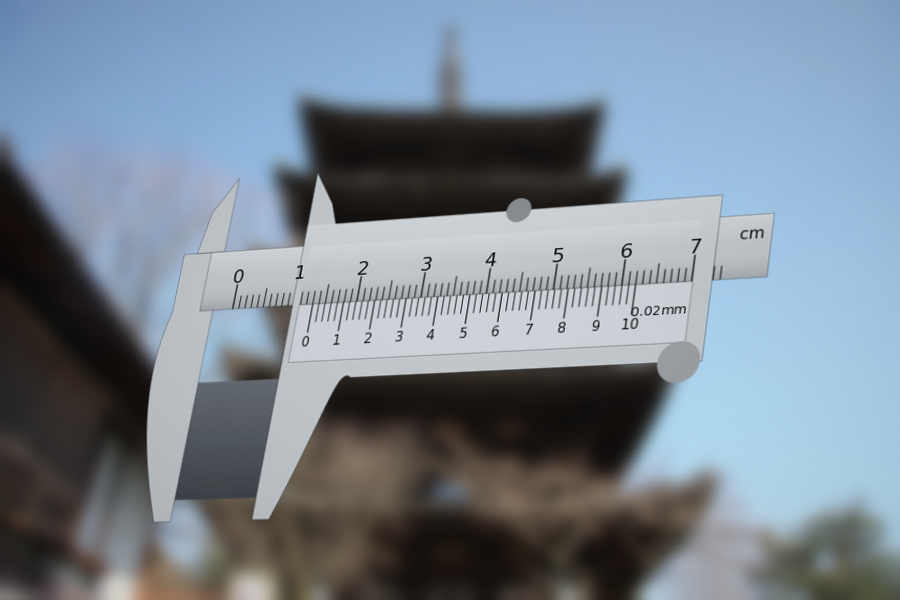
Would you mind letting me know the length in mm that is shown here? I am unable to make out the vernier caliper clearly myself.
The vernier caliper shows 13.0 mm
